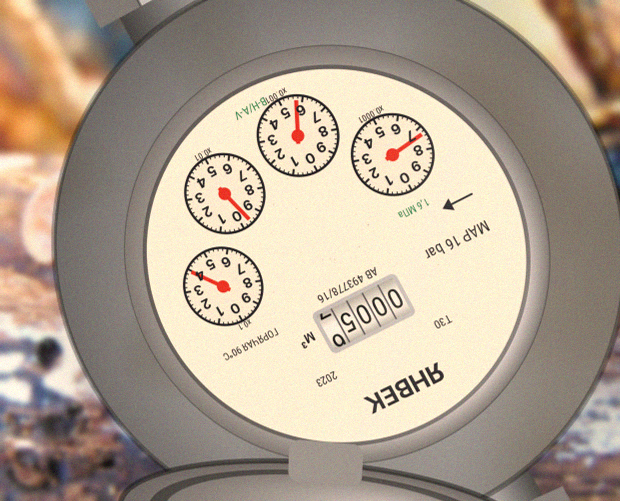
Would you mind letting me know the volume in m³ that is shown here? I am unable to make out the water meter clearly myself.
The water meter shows 56.3957 m³
